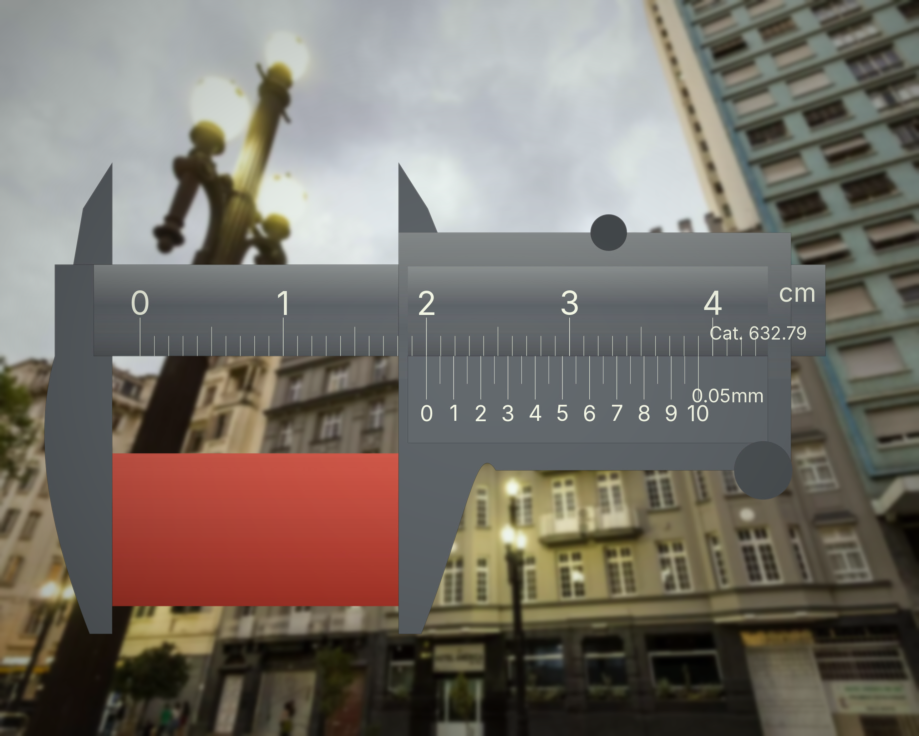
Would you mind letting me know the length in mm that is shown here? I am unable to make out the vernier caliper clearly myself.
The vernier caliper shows 20.0 mm
